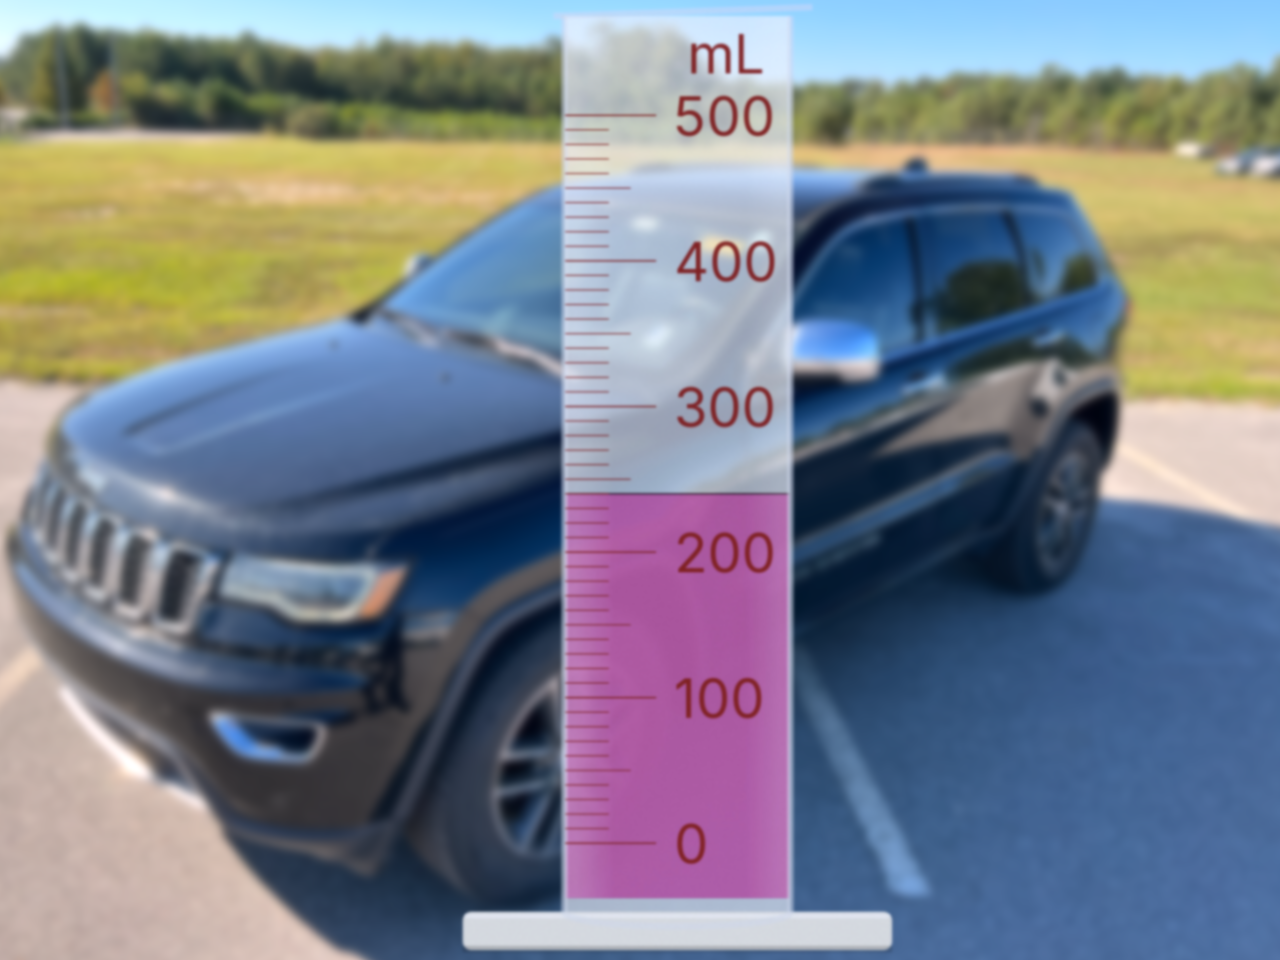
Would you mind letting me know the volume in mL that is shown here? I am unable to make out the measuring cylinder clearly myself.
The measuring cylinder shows 240 mL
